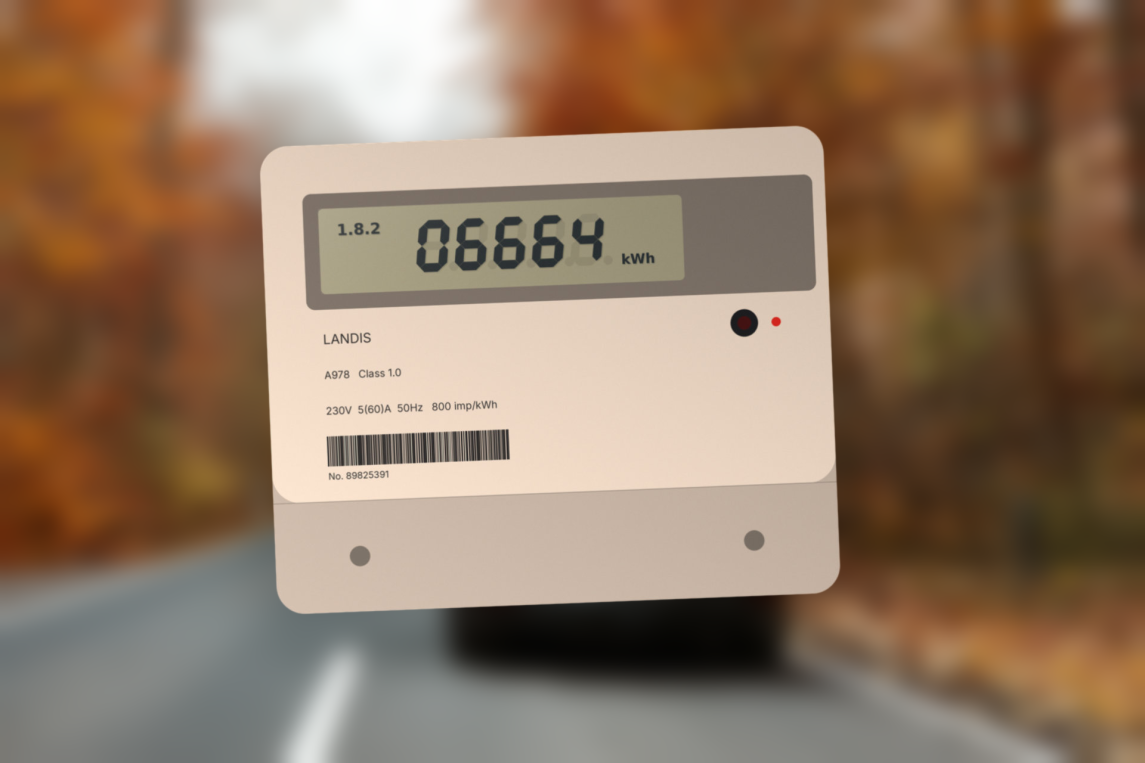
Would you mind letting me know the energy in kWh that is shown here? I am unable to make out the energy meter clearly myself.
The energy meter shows 6664 kWh
